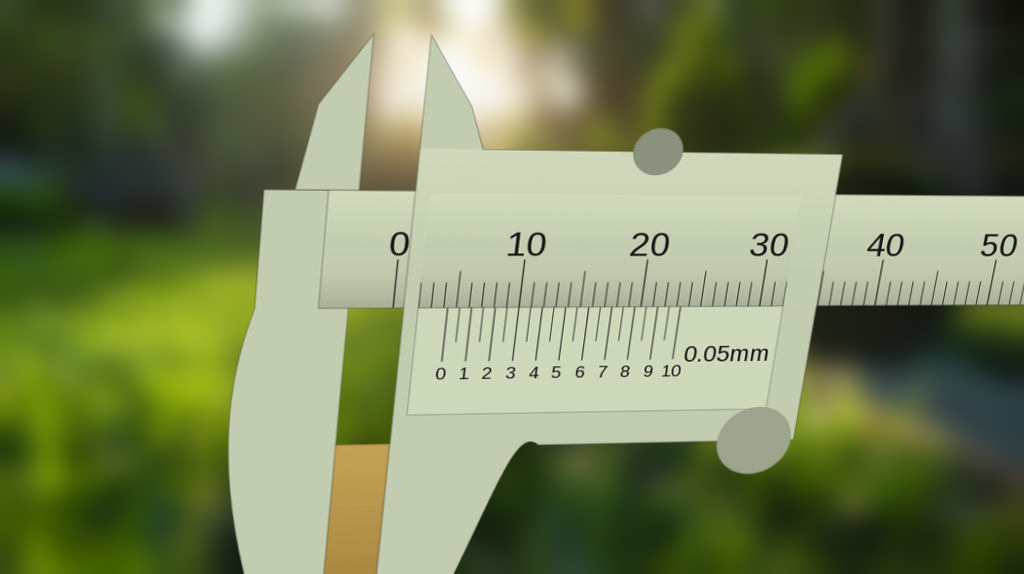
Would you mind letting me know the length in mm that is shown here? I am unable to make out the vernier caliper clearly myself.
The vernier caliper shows 4.3 mm
